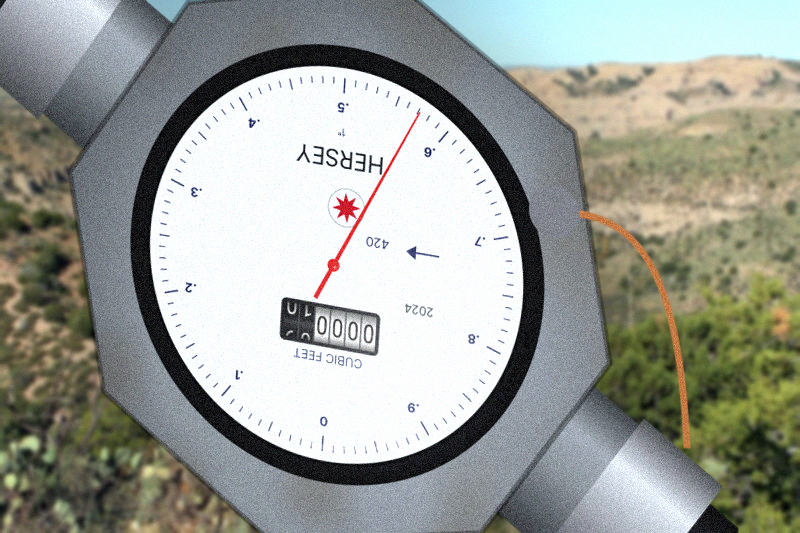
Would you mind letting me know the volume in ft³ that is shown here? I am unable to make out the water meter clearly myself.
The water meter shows 9.57 ft³
